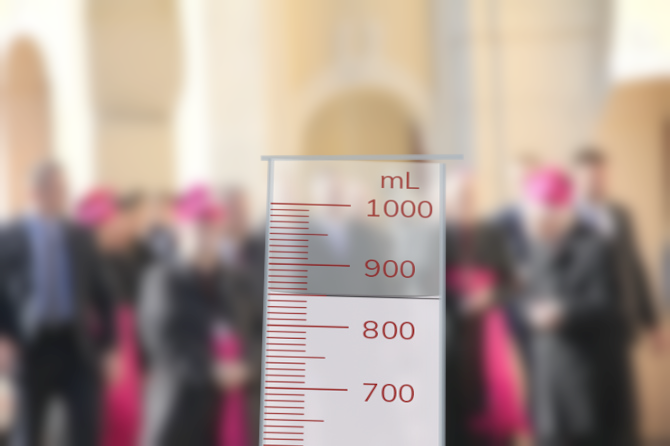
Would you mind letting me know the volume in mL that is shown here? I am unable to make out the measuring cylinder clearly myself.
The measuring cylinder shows 850 mL
